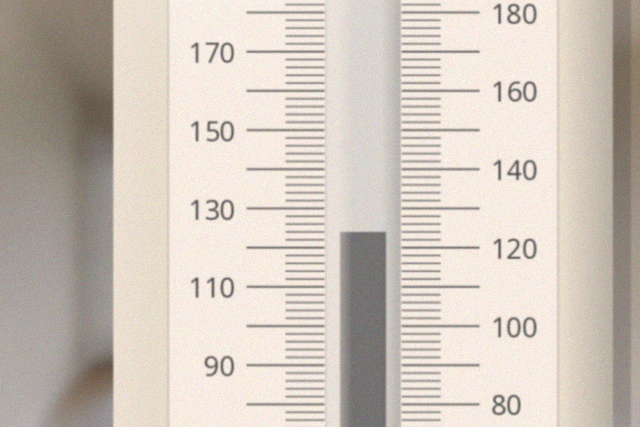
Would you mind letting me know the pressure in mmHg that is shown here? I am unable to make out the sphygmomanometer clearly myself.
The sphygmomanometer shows 124 mmHg
